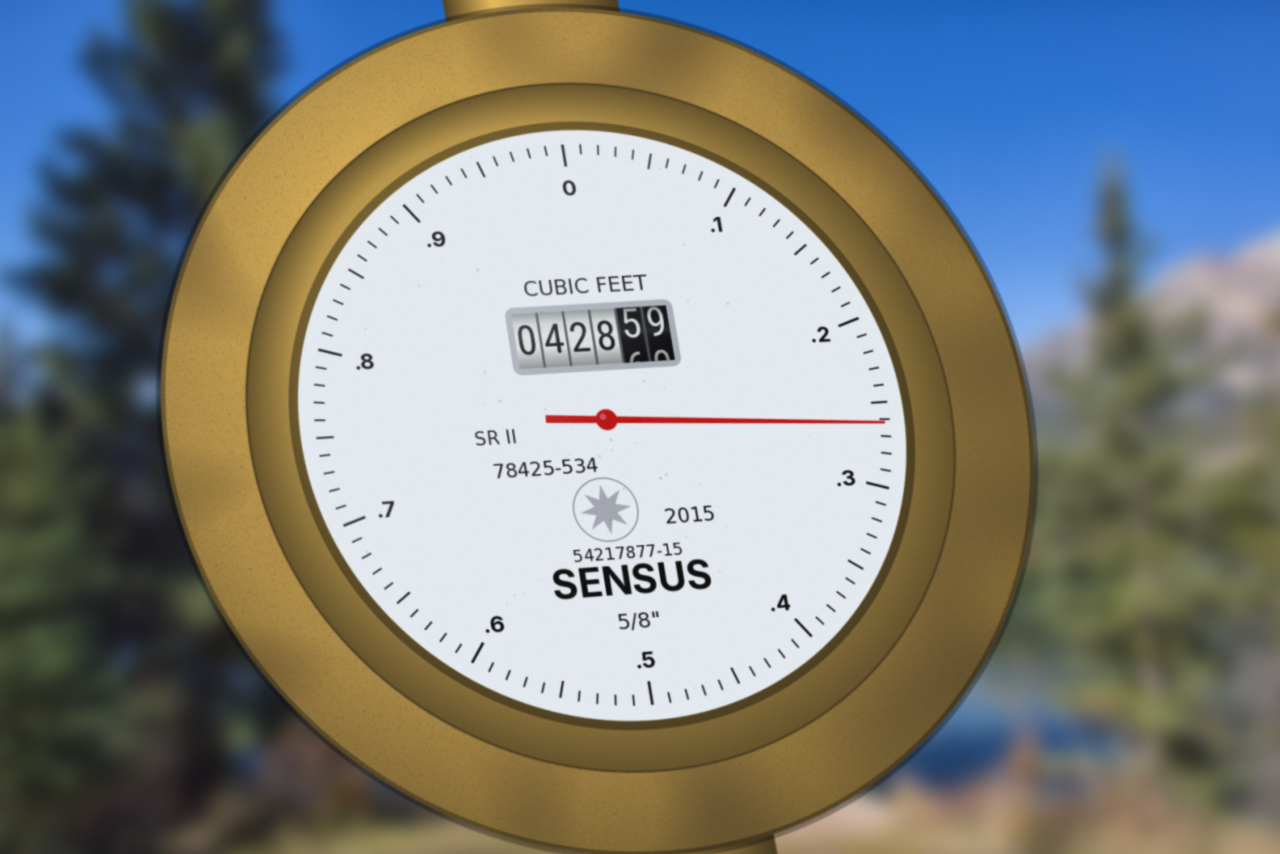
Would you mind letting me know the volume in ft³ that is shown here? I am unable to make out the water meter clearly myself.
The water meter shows 42859.26 ft³
